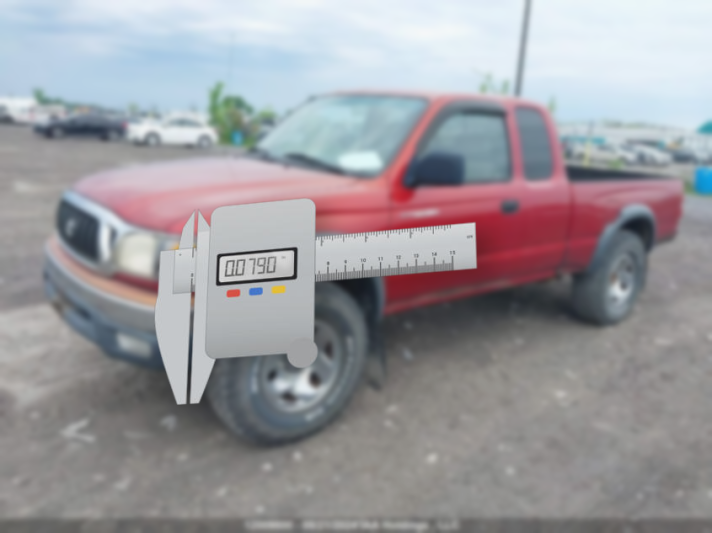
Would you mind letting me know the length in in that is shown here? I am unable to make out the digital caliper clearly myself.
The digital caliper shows 0.0790 in
